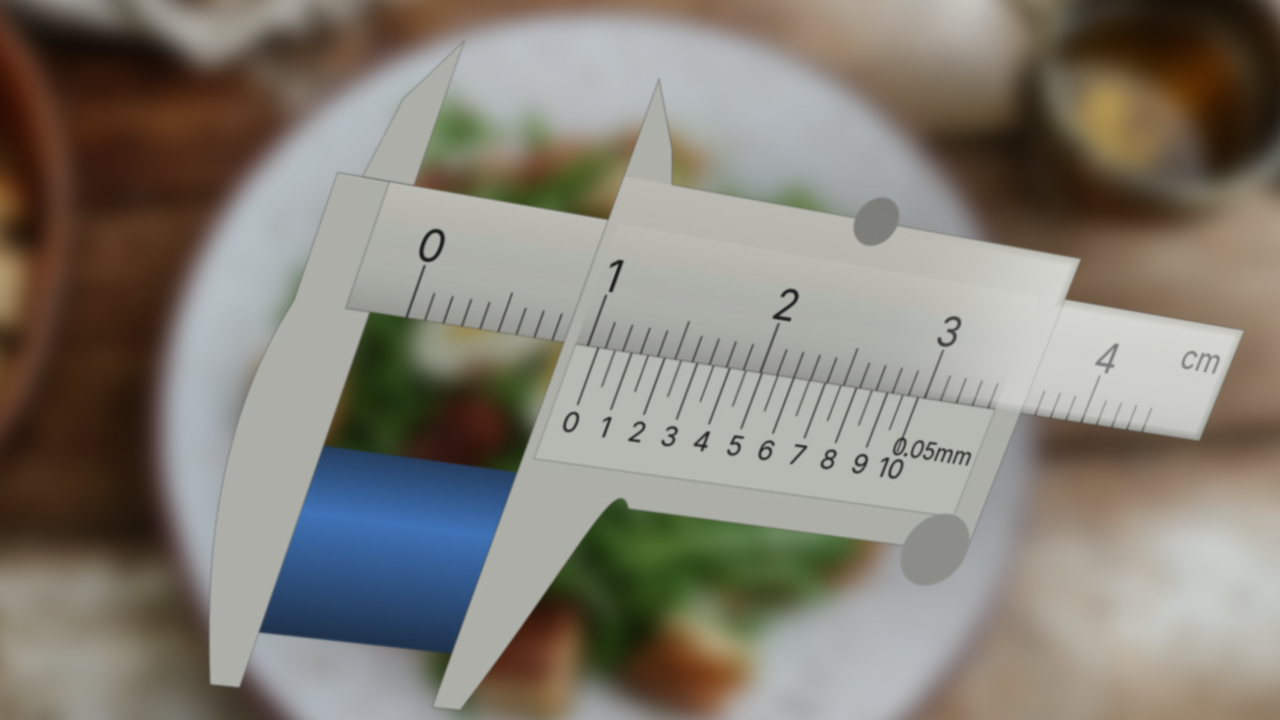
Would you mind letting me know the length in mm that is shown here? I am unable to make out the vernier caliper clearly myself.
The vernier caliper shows 10.6 mm
